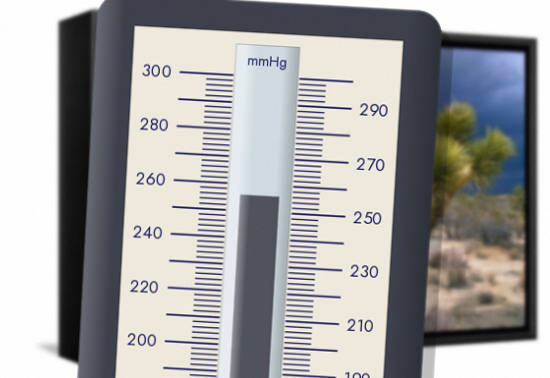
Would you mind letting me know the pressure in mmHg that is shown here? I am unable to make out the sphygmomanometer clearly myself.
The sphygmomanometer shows 256 mmHg
